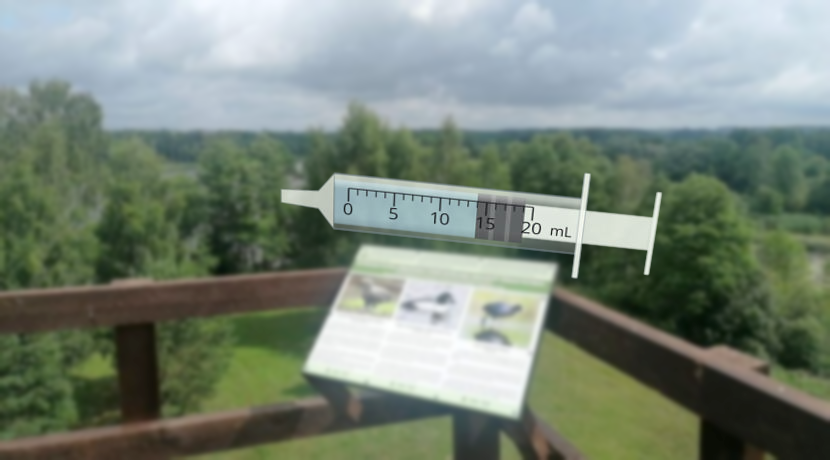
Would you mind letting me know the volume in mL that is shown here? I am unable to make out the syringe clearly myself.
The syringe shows 14 mL
